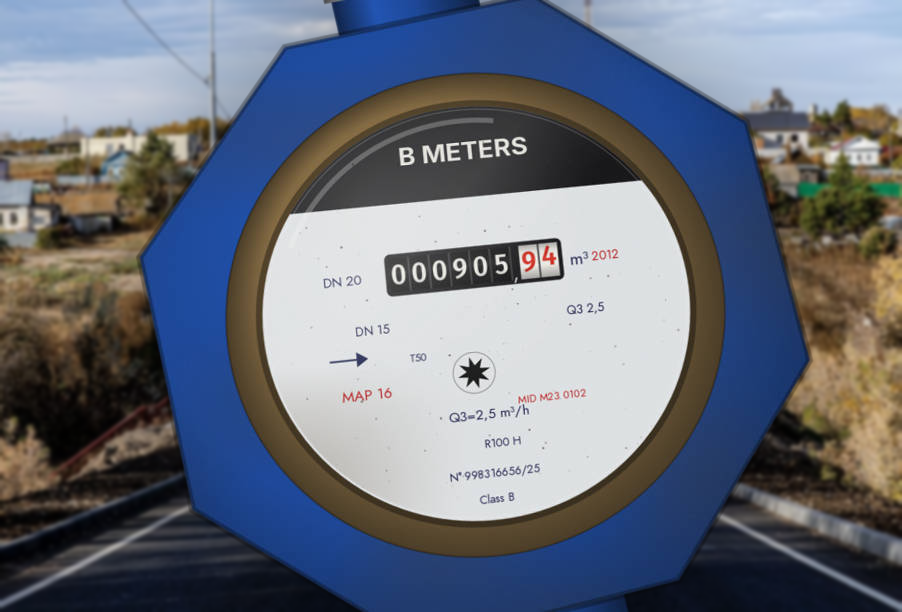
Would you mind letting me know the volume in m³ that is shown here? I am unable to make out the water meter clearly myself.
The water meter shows 905.94 m³
